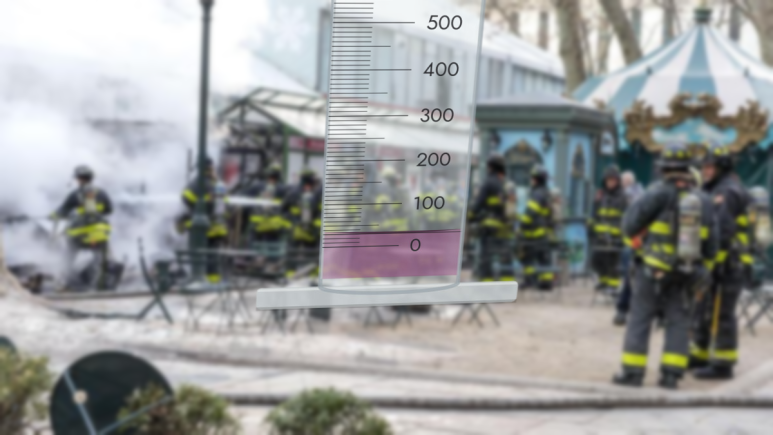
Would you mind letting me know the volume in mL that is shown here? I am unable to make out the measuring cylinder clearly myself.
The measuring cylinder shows 30 mL
